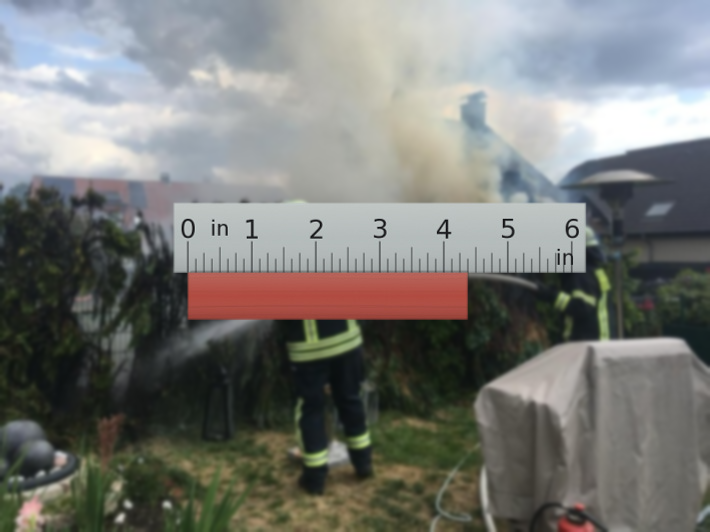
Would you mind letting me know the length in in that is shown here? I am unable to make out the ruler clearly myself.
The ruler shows 4.375 in
